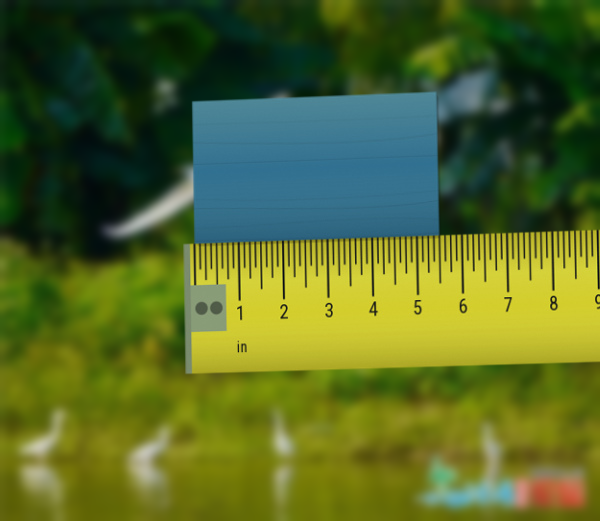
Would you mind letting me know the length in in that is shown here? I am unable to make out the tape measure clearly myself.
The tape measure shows 5.5 in
